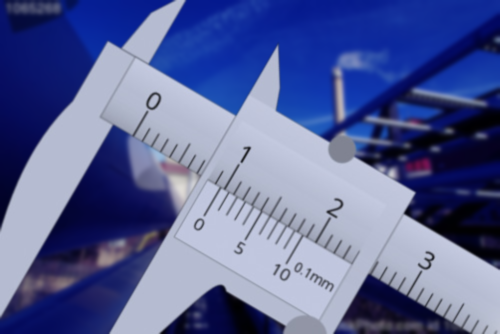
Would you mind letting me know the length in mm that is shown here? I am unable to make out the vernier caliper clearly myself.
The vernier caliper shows 9.6 mm
